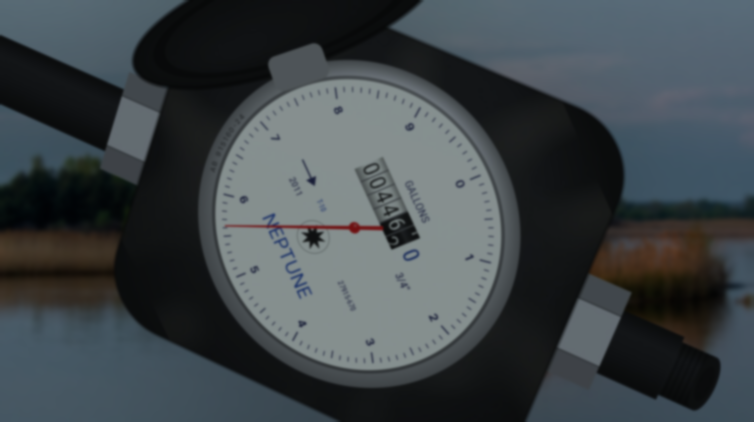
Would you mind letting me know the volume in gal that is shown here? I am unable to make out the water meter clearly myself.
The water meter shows 44615.6 gal
